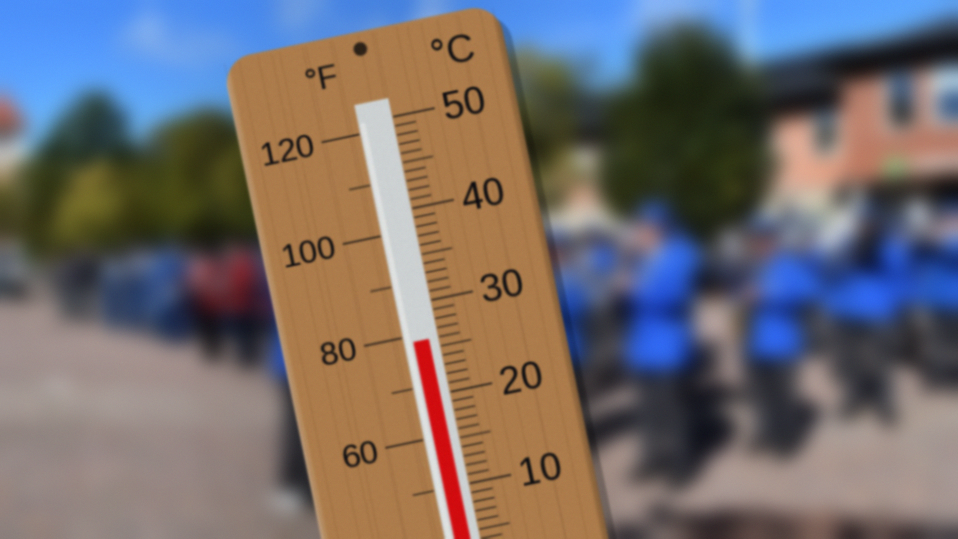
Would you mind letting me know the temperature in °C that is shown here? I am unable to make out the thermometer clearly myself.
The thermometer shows 26 °C
